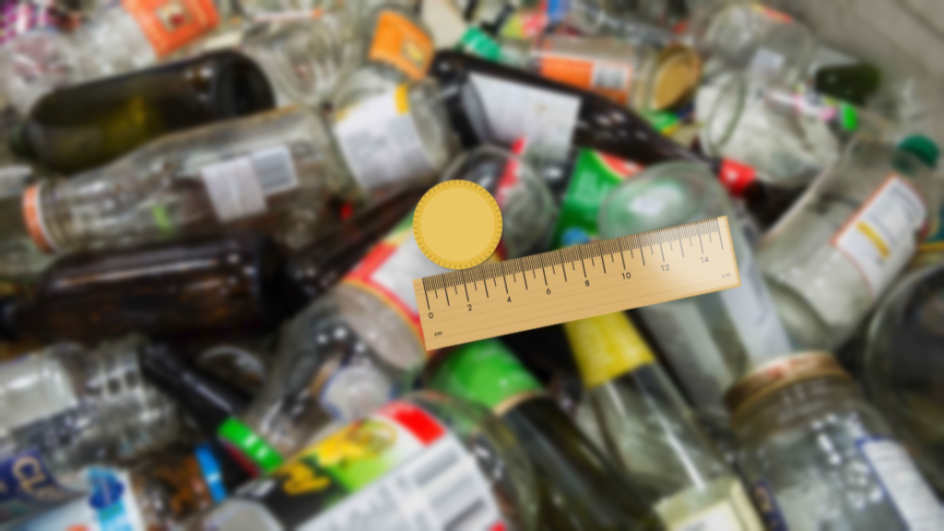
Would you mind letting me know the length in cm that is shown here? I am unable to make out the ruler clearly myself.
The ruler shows 4.5 cm
